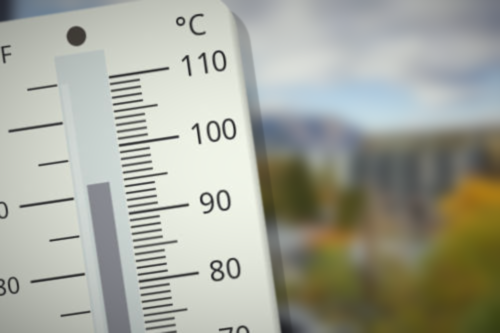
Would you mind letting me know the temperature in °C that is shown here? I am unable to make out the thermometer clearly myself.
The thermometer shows 95 °C
